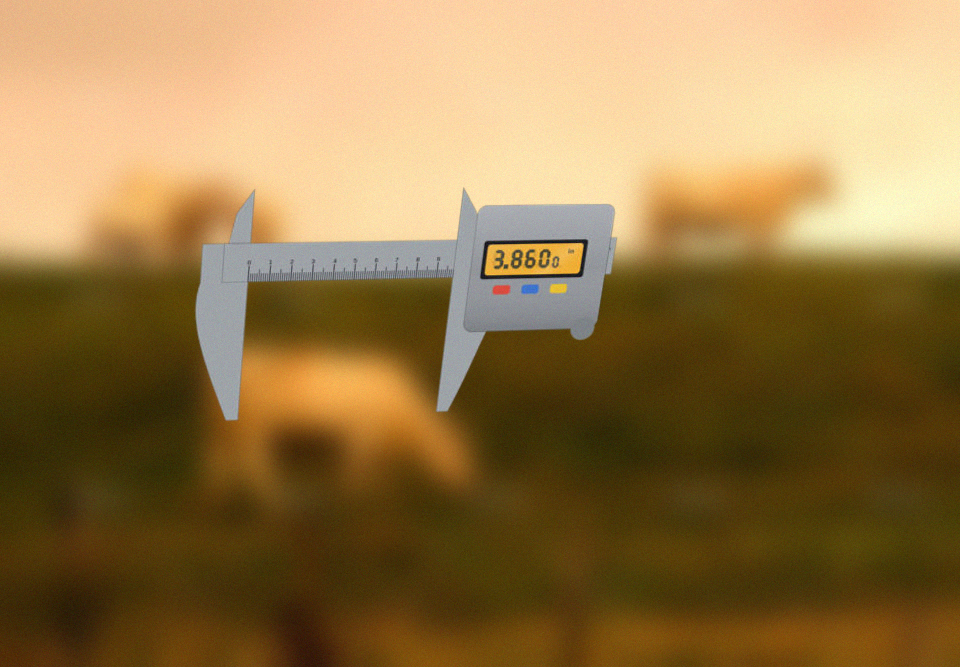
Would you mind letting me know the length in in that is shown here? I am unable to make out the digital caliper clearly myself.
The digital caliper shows 3.8600 in
